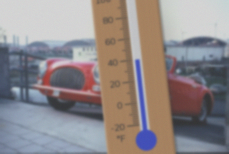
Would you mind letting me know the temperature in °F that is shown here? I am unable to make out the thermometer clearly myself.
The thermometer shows 40 °F
